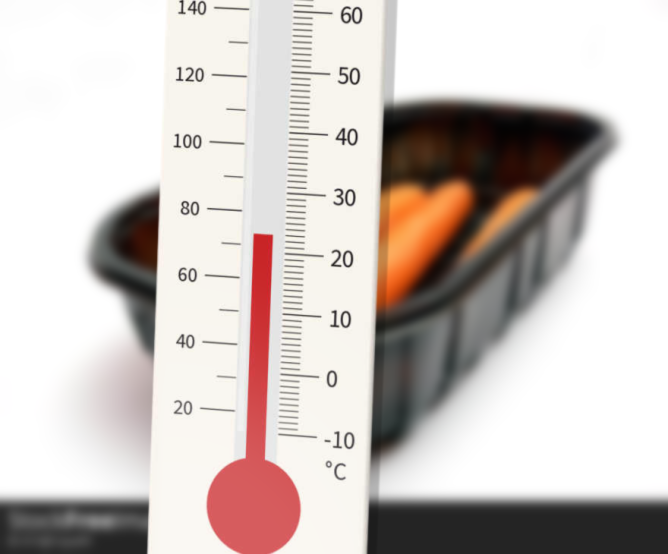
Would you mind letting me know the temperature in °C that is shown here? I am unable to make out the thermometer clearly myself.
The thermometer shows 23 °C
